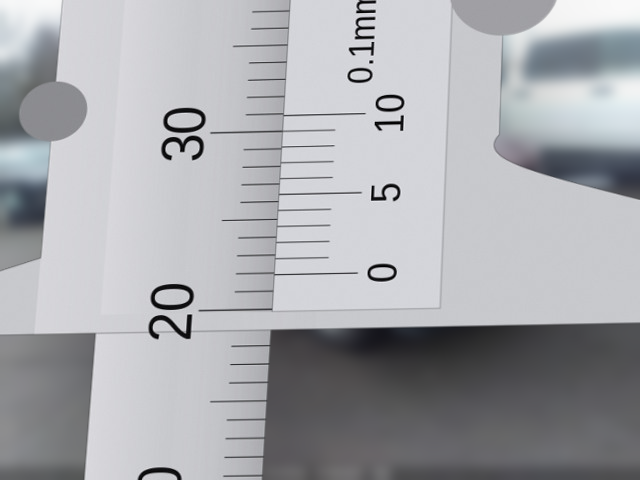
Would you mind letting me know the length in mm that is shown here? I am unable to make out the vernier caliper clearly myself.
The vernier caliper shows 21.9 mm
